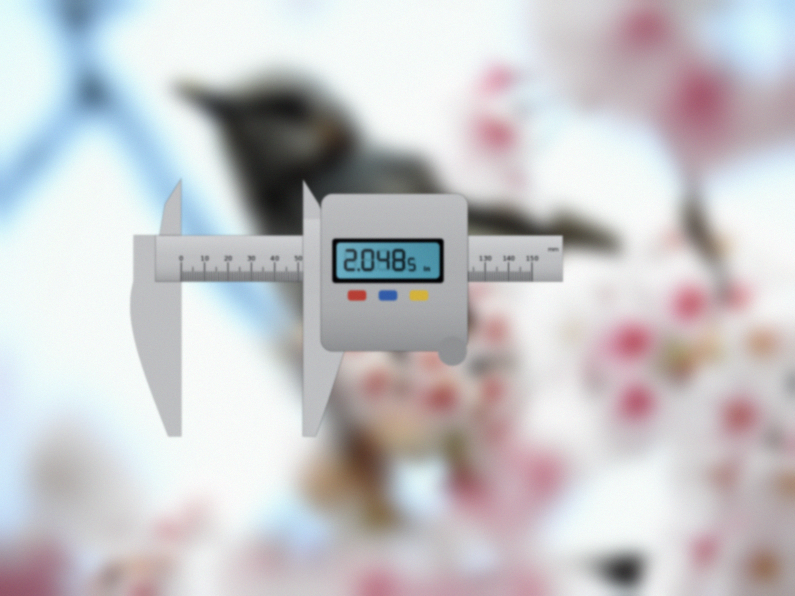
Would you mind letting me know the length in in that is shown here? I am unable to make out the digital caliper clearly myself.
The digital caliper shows 2.0485 in
